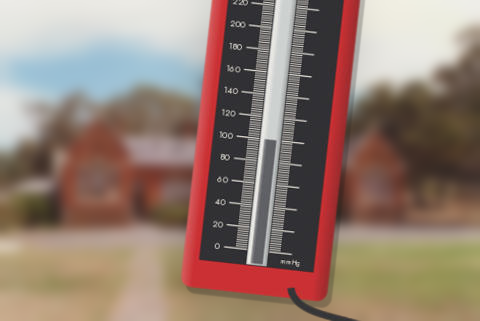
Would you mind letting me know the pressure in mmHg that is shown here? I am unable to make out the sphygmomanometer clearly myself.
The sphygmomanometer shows 100 mmHg
